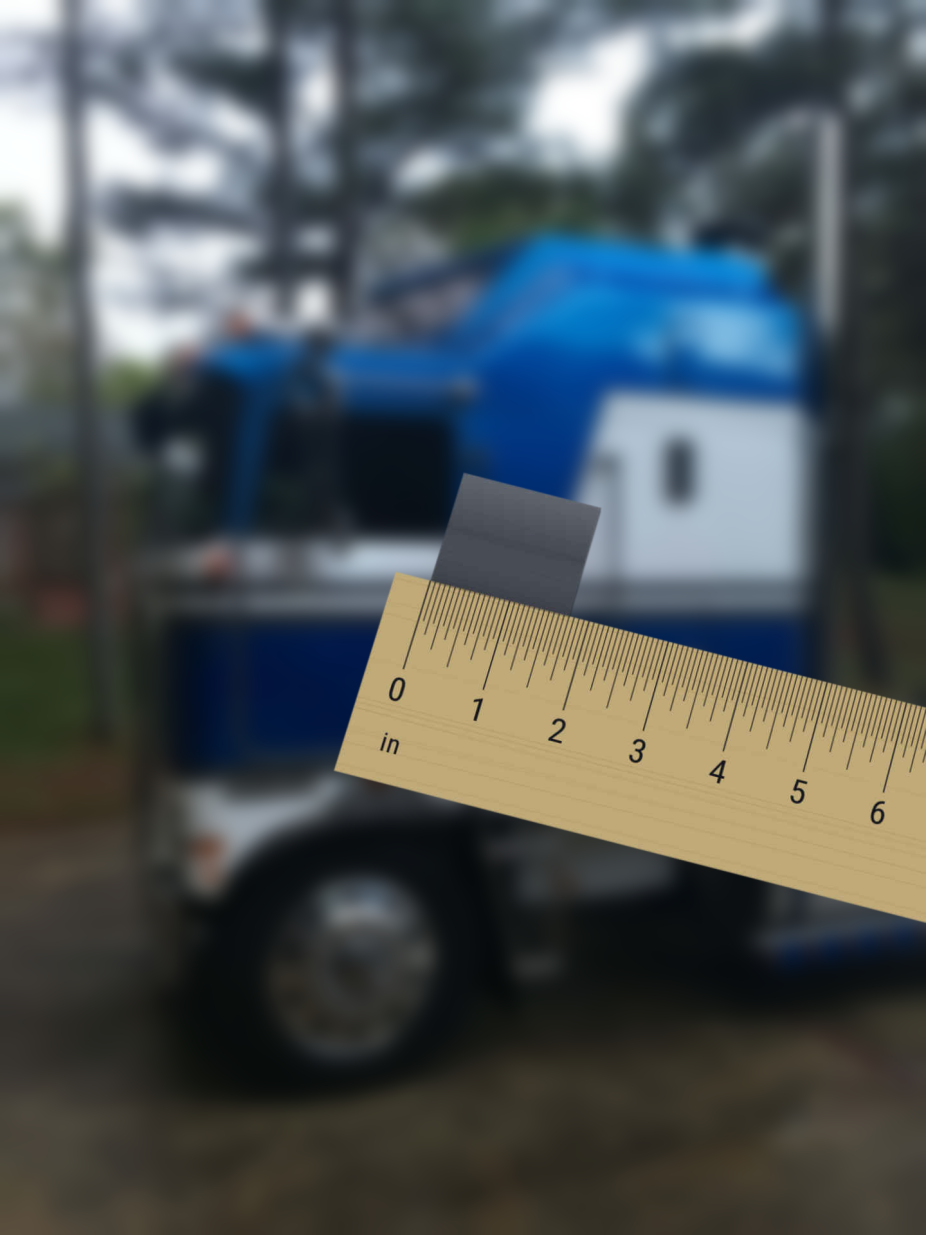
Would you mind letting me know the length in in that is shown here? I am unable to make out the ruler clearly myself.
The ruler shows 1.75 in
